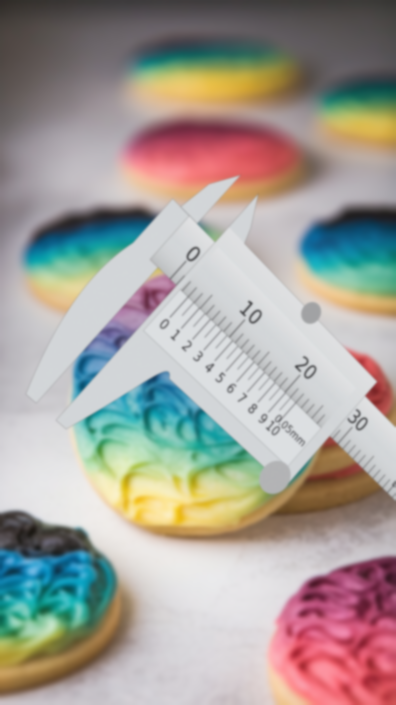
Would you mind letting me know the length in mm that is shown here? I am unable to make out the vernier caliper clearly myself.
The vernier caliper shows 3.0 mm
